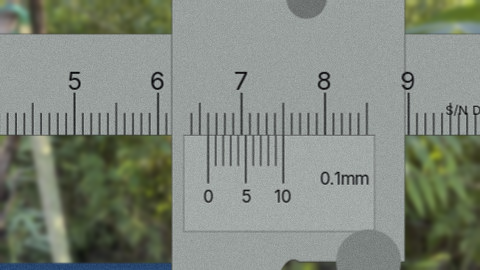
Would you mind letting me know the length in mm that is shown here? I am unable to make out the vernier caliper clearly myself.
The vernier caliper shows 66.0 mm
